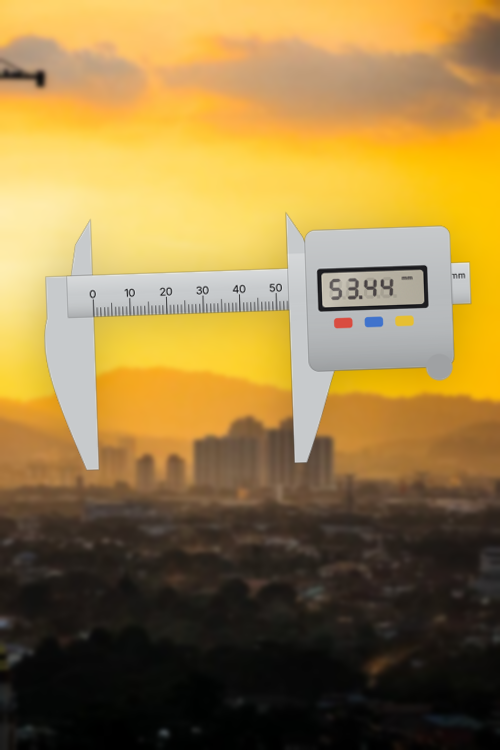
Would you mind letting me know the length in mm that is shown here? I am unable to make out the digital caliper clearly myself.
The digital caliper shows 53.44 mm
